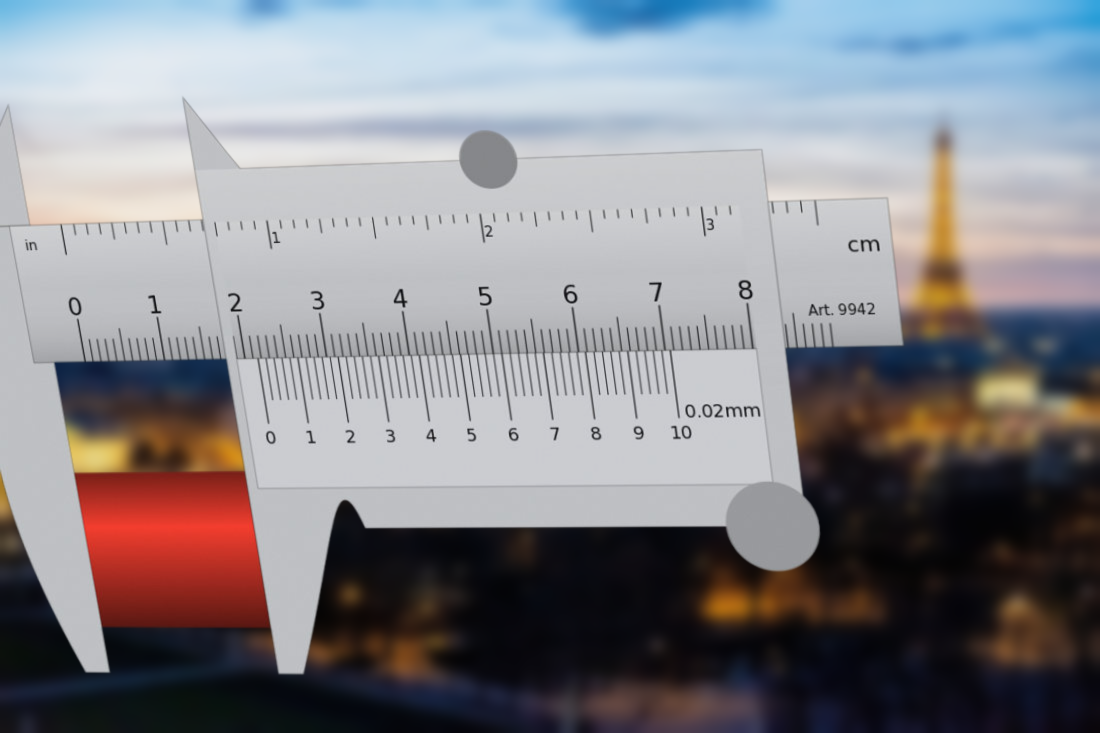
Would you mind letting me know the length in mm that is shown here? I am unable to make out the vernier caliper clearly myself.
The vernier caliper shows 21.6 mm
